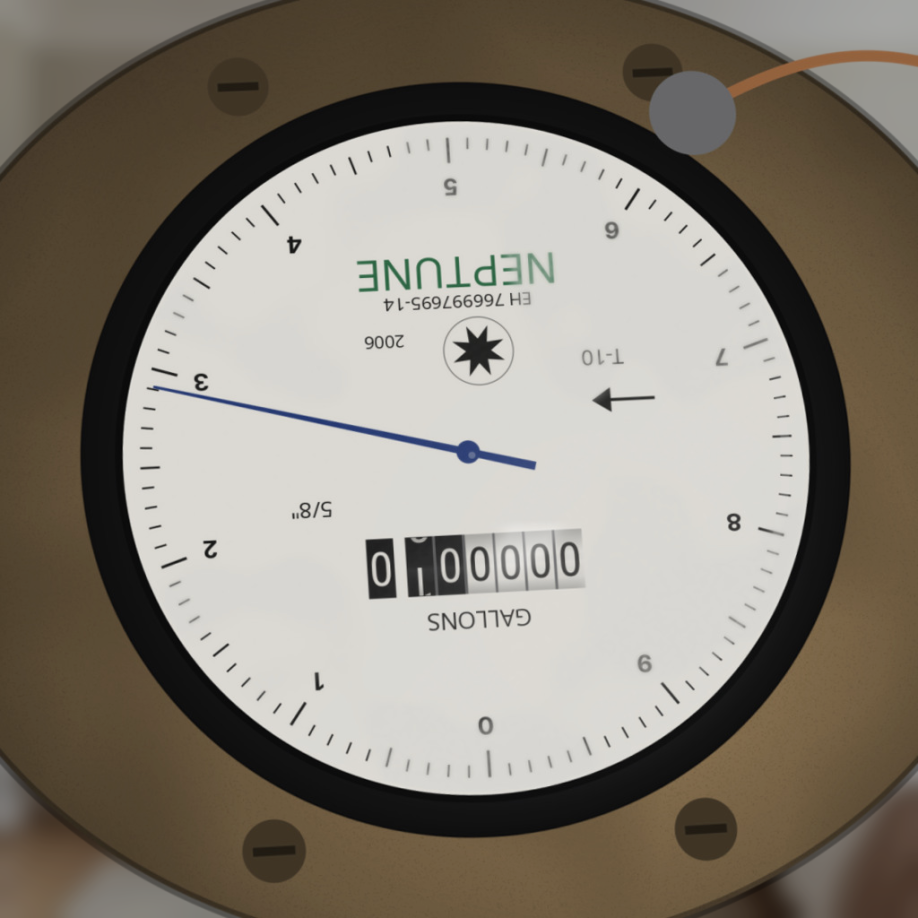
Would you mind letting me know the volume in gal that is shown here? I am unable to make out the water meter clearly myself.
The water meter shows 12.9 gal
